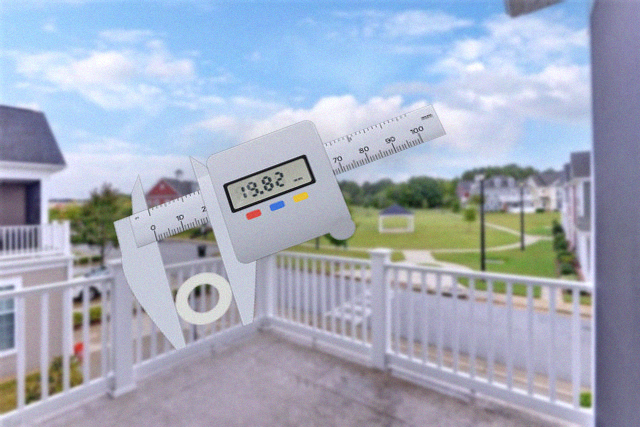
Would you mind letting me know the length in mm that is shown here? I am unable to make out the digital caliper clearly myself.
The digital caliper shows 19.82 mm
